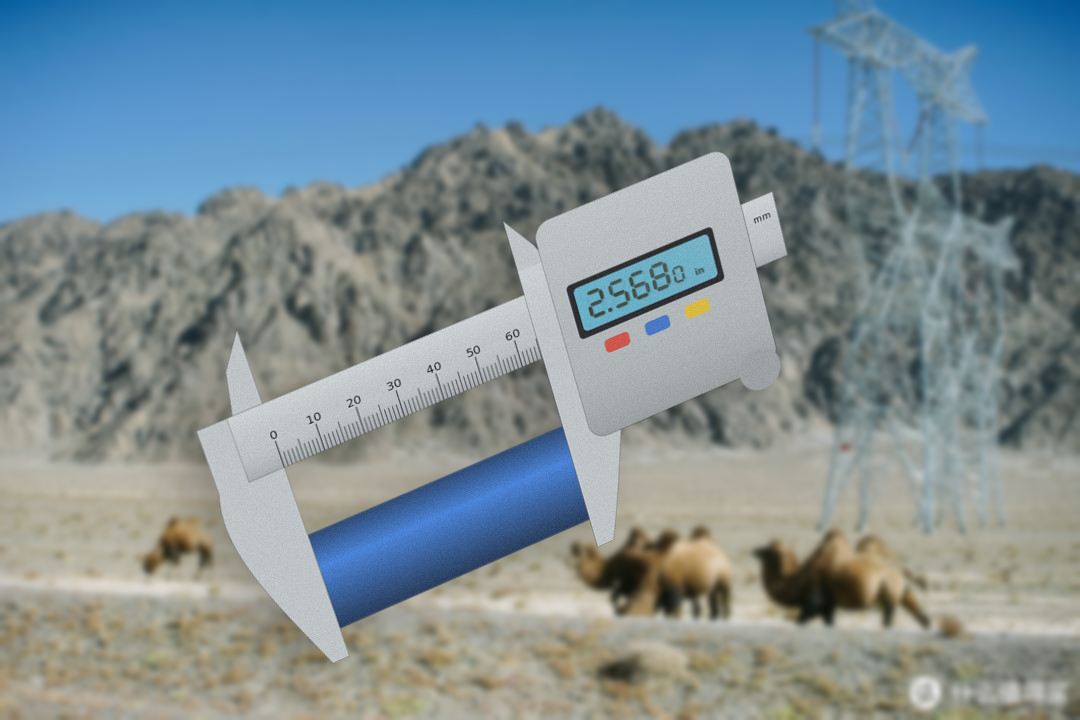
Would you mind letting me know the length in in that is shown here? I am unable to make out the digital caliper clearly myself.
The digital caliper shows 2.5680 in
